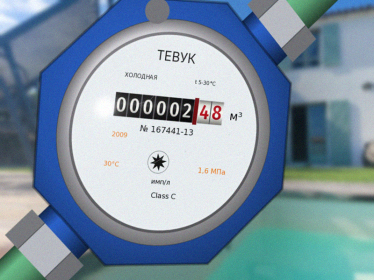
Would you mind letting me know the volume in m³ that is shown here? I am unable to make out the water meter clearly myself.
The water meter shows 2.48 m³
